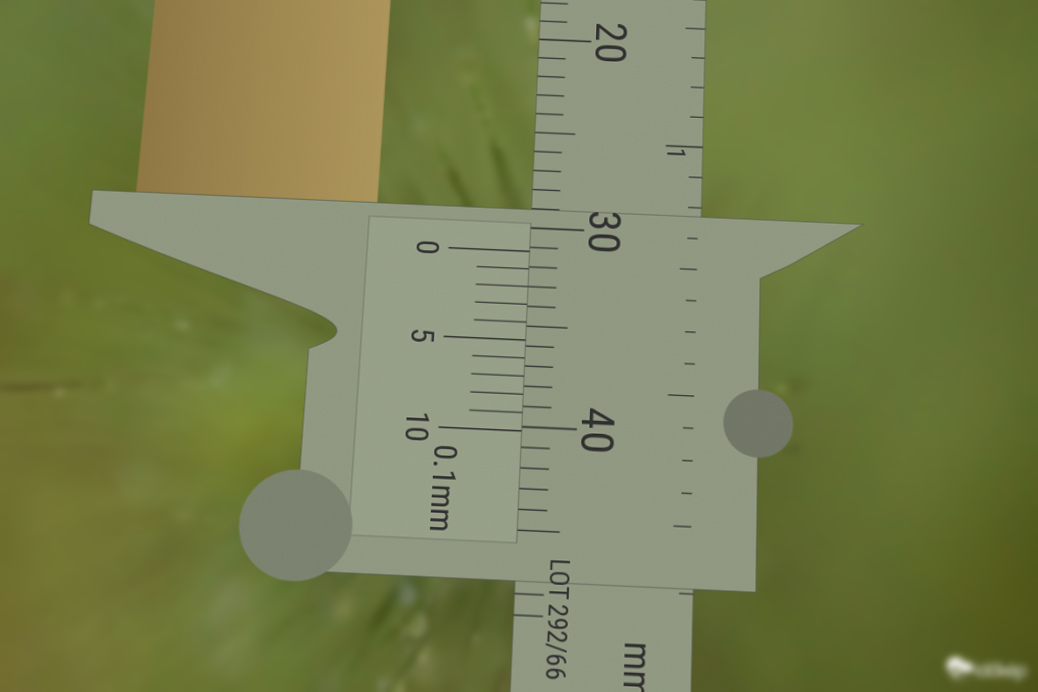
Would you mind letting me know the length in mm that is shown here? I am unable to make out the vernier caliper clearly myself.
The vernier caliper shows 31.2 mm
